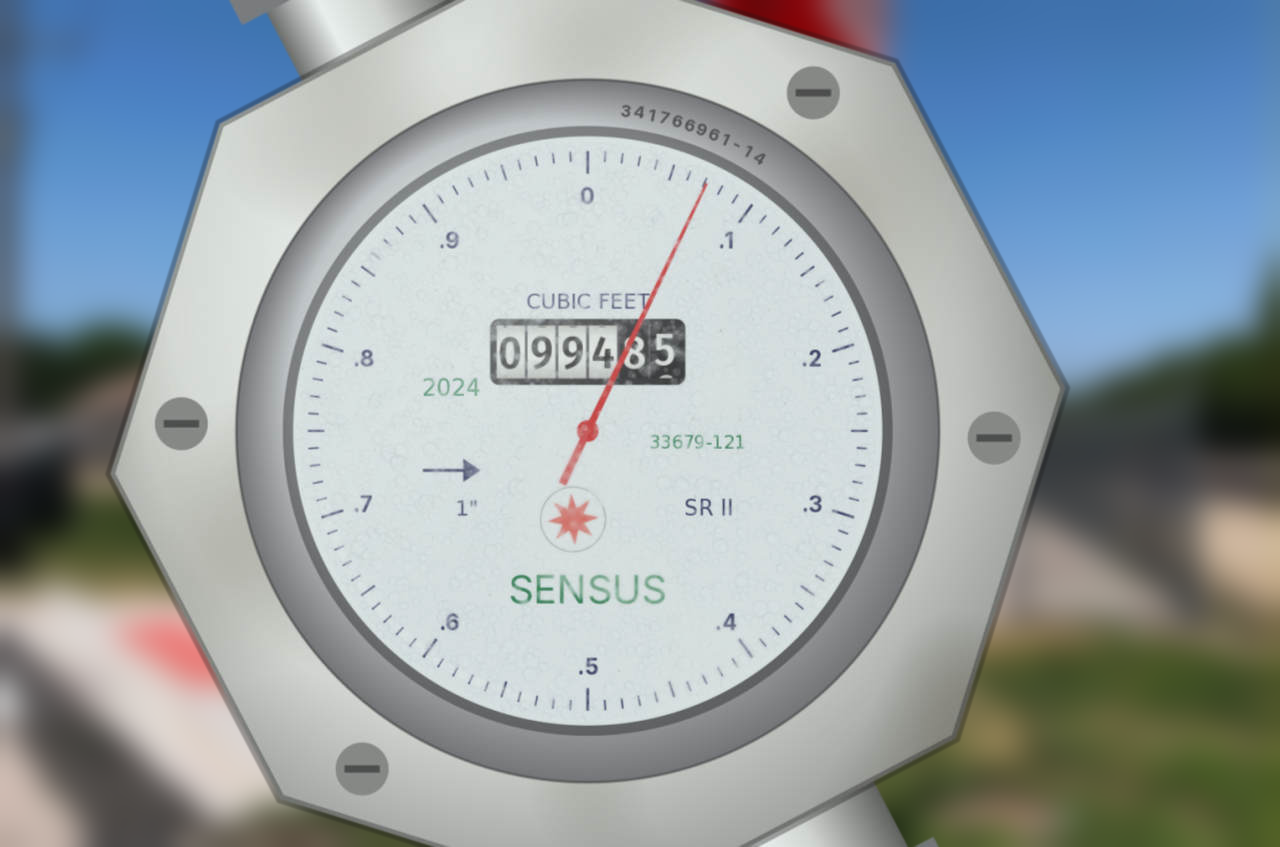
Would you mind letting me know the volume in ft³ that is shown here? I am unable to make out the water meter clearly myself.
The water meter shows 99485.07 ft³
